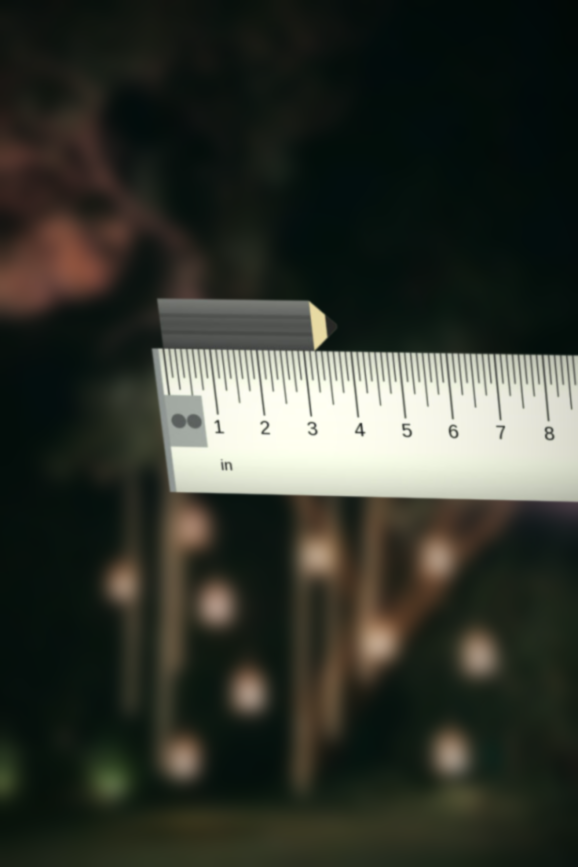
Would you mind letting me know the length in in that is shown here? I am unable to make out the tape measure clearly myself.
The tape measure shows 3.75 in
